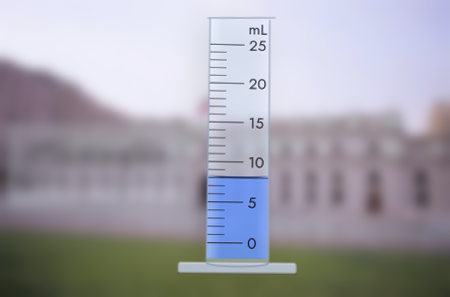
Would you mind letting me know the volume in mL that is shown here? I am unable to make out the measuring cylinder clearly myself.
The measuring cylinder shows 8 mL
